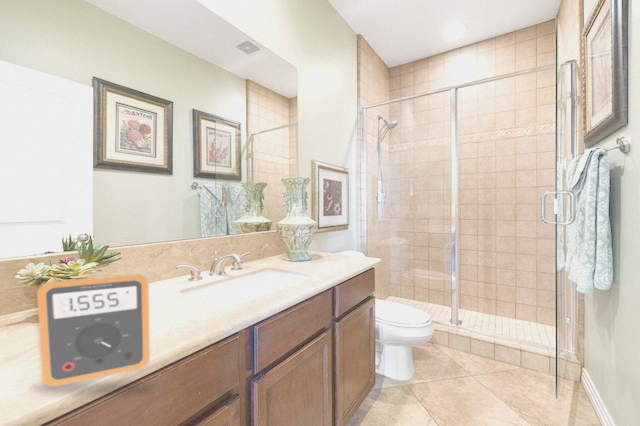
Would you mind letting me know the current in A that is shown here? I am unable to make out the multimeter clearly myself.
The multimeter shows 1.555 A
